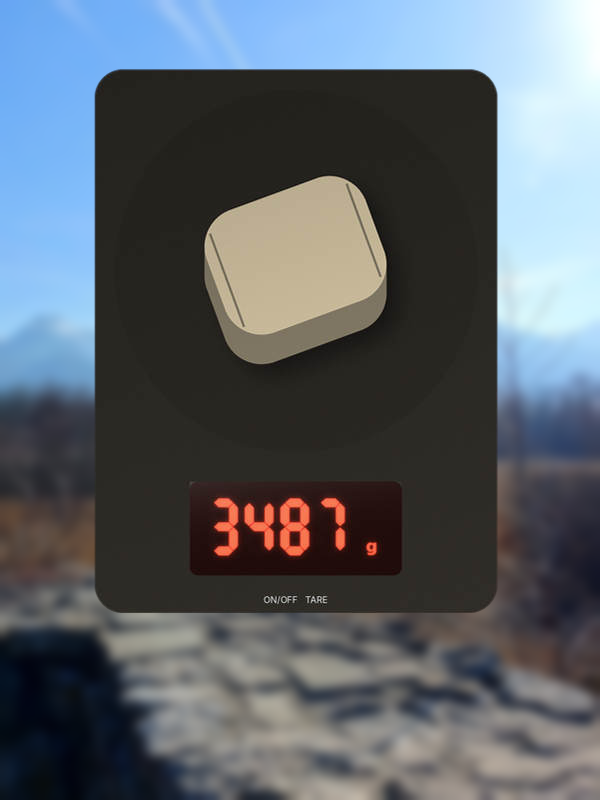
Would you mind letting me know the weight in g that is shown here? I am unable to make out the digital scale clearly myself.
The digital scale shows 3487 g
